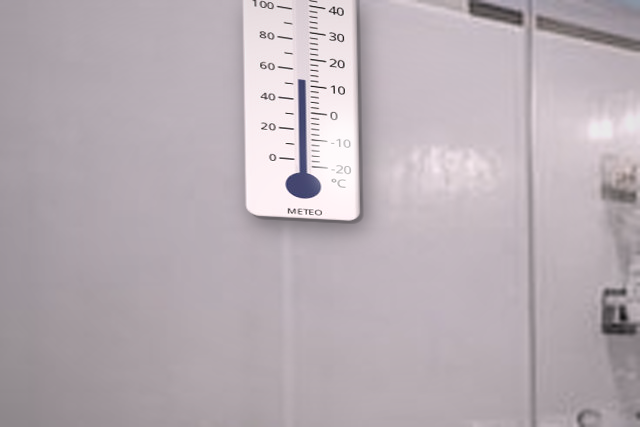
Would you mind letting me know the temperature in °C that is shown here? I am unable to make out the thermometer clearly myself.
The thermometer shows 12 °C
